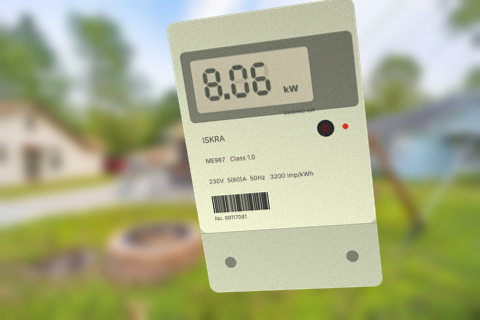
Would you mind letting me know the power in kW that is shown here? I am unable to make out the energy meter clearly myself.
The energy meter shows 8.06 kW
